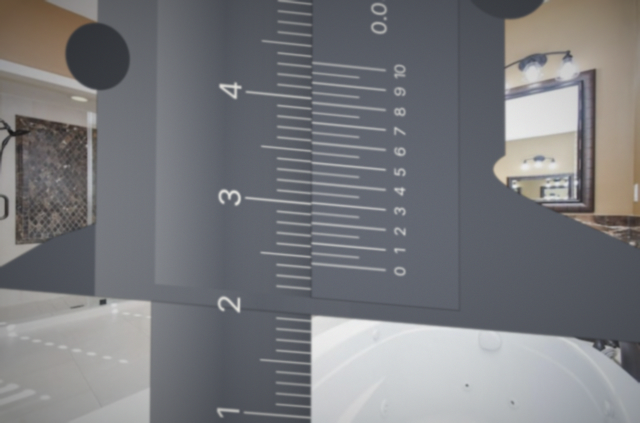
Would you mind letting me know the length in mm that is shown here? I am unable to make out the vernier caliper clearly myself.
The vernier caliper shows 24.4 mm
